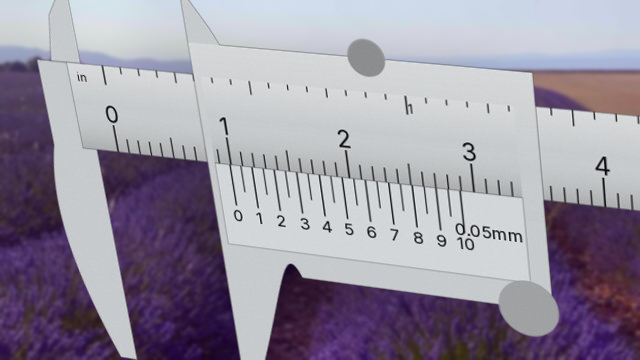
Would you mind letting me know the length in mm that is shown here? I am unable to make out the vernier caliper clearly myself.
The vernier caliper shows 9.9 mm
